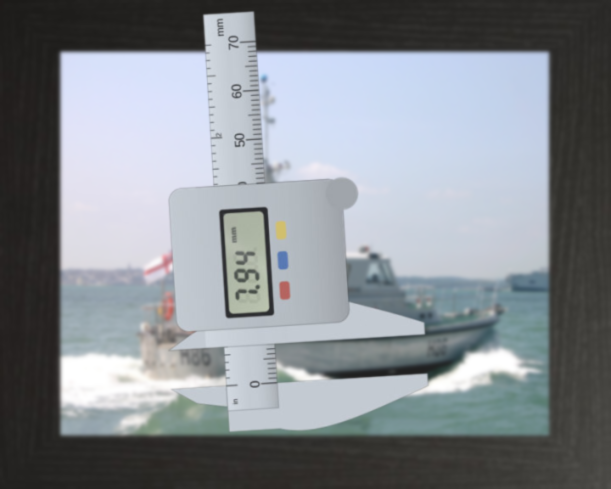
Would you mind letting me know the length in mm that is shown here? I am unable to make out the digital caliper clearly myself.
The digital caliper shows 7.94 mm
